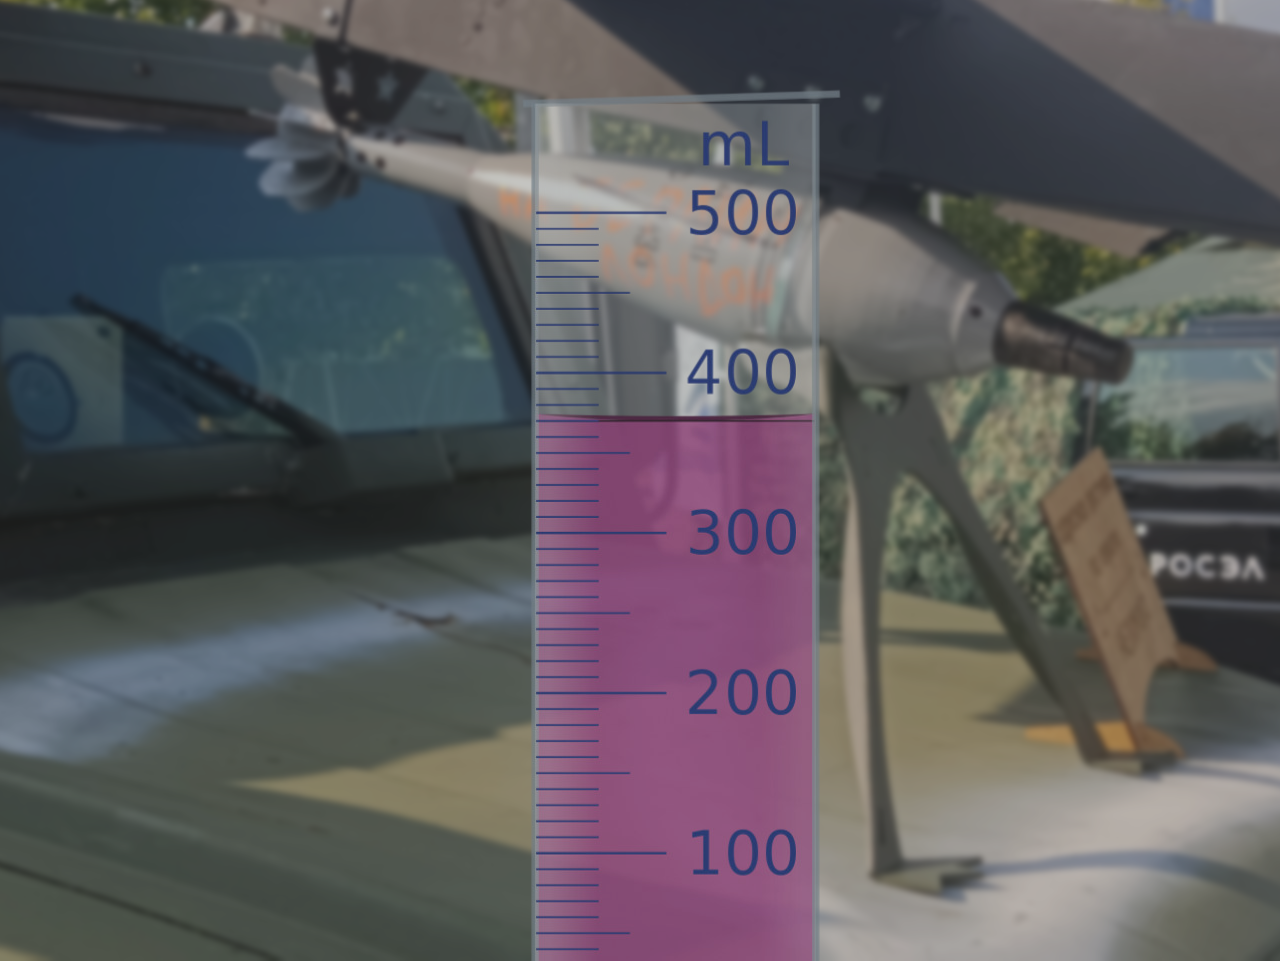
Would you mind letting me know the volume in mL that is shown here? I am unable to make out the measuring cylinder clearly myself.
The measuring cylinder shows 370 mL
